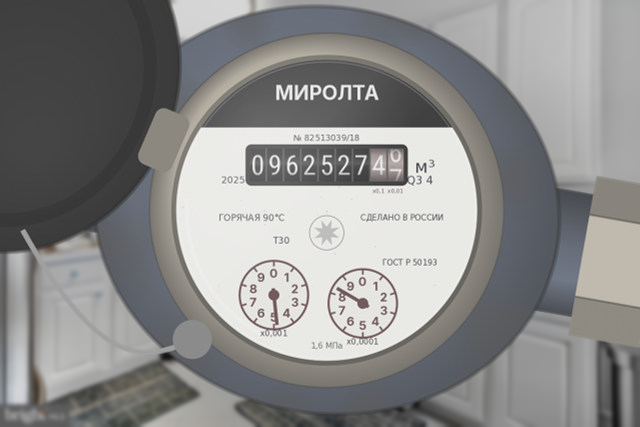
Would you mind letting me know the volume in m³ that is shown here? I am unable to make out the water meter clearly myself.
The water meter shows 962527.4648 m³
